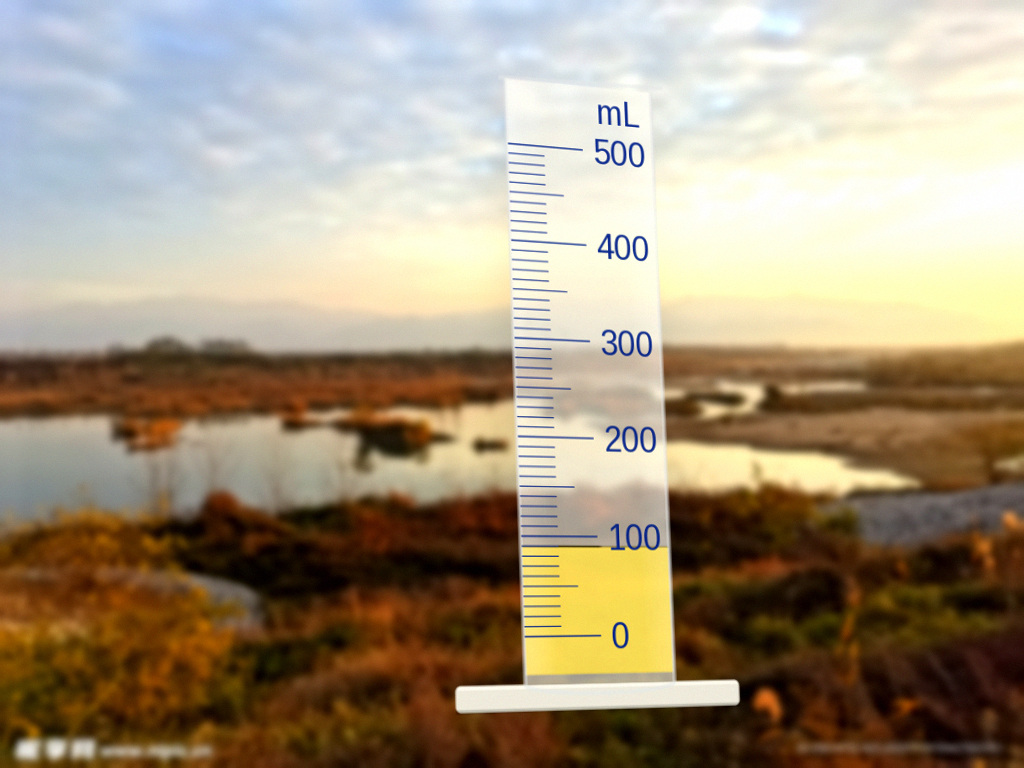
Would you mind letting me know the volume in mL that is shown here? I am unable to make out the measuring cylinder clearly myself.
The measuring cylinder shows 90 mL
